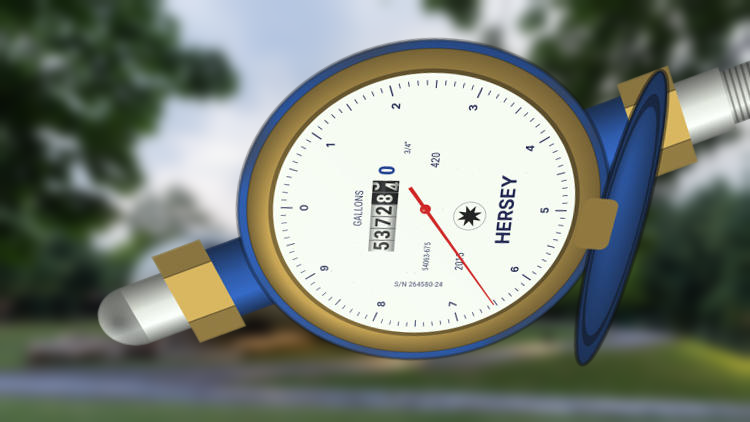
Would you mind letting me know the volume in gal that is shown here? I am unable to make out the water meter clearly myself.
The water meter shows 5372836.5 gal
